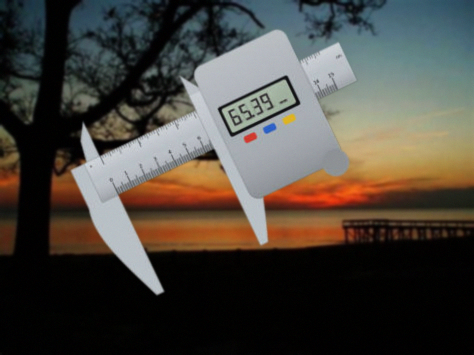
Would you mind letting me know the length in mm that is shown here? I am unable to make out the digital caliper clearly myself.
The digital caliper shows 65.39 mm
